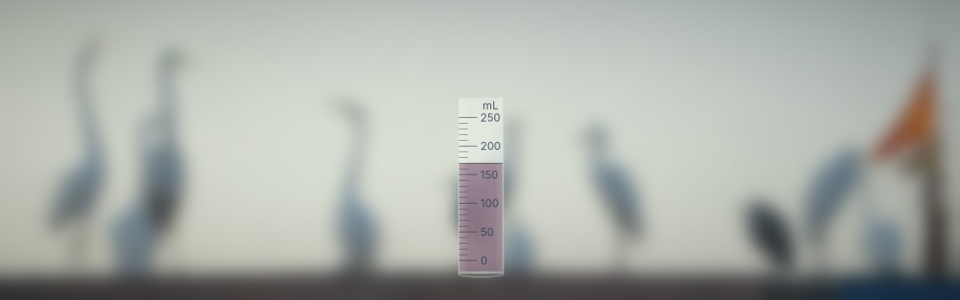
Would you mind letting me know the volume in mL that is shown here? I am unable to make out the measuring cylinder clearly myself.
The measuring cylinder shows 170 mL
